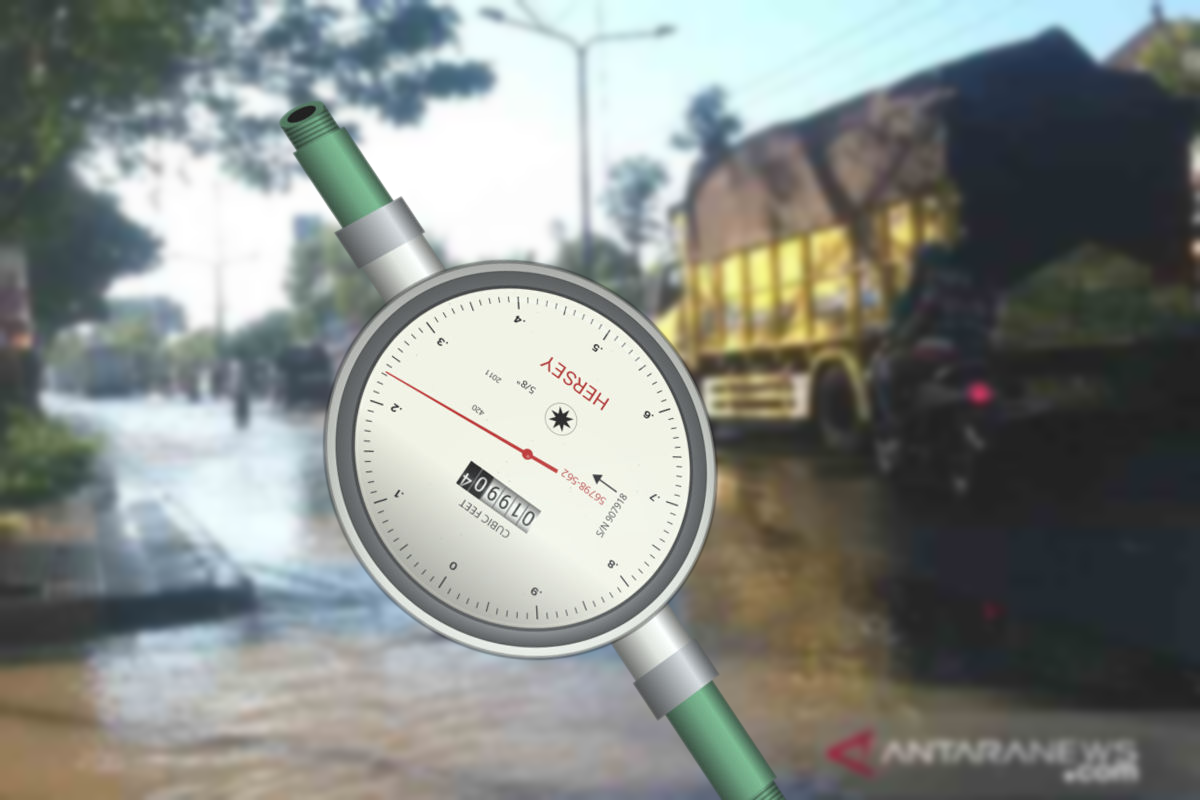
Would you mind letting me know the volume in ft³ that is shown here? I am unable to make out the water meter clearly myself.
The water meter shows 19904.23 ft³
